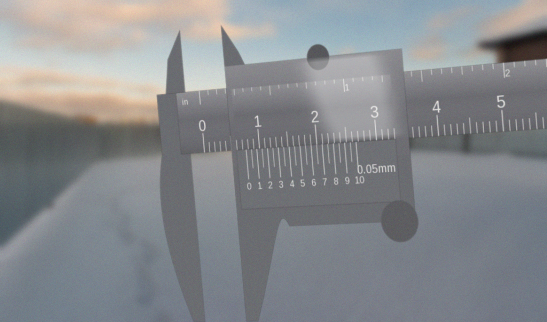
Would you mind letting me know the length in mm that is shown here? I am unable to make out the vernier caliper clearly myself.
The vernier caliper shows 7.6 mm
